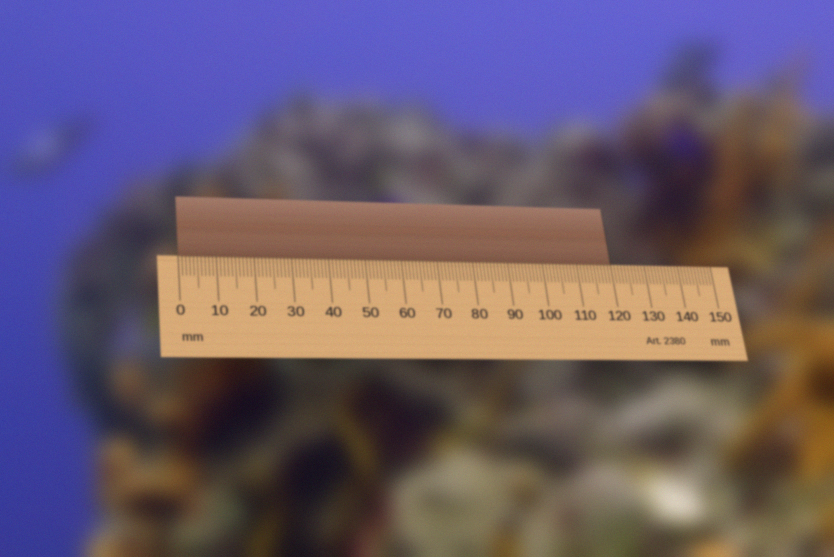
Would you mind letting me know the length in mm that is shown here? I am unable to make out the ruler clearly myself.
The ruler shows 120 mm
